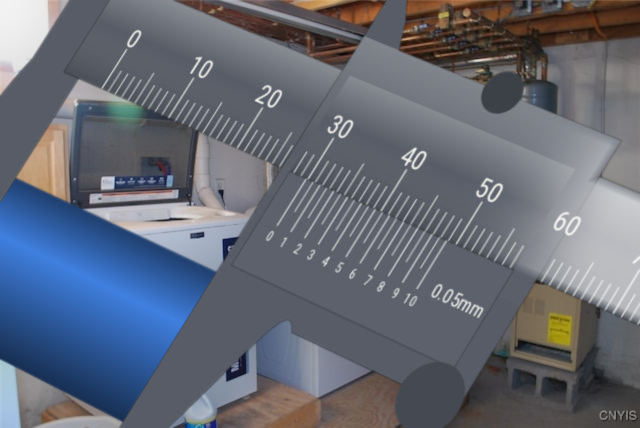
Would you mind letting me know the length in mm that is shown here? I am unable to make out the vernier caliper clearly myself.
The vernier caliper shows 29.8 mm
